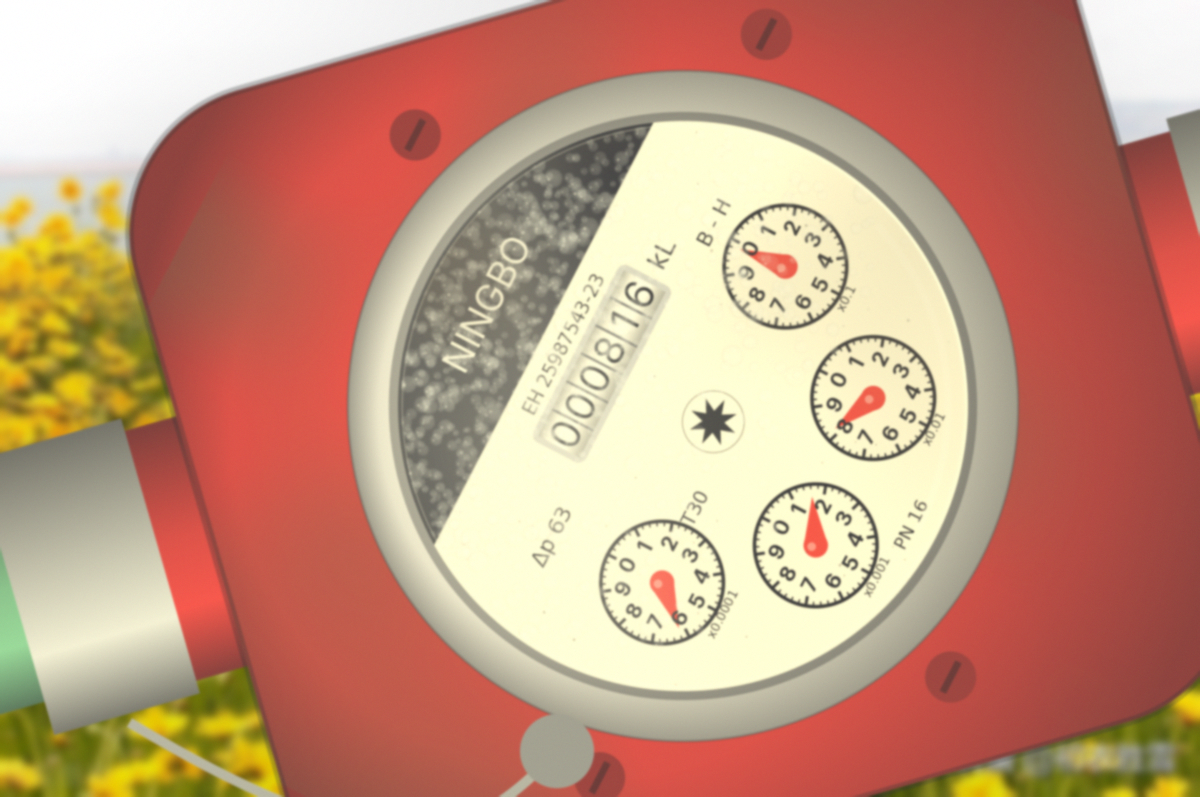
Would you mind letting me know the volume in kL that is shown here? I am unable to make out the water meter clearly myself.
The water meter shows 815.9816 kL
